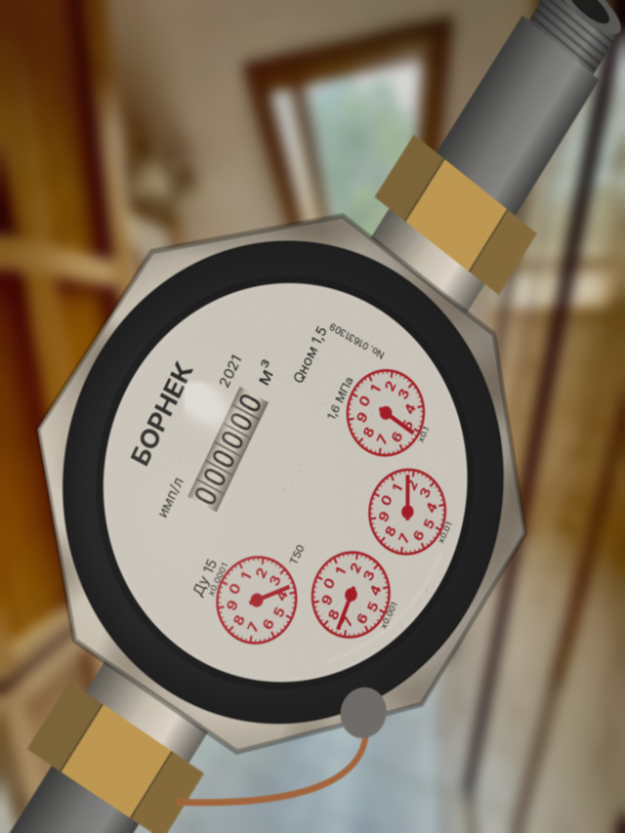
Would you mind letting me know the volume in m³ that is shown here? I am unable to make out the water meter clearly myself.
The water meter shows 0.5173 m³
